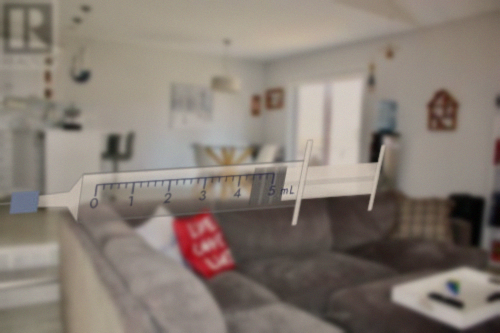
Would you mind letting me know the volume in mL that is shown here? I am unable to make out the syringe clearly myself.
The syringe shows 4.4 mL
